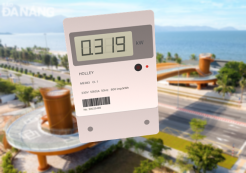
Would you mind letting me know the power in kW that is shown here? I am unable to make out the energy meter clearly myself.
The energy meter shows 0.319 kW
